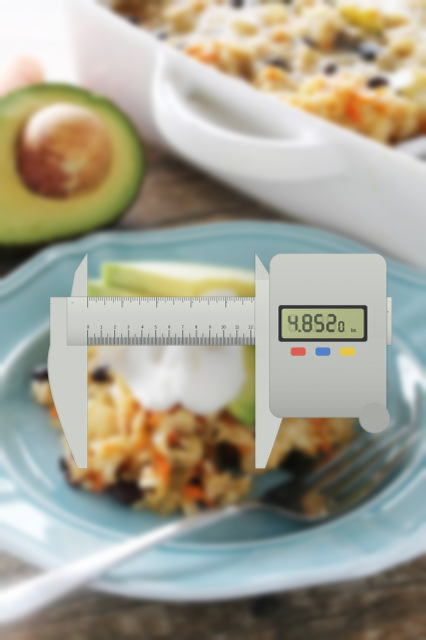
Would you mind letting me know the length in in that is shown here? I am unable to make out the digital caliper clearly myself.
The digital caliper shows 4.8520 in
